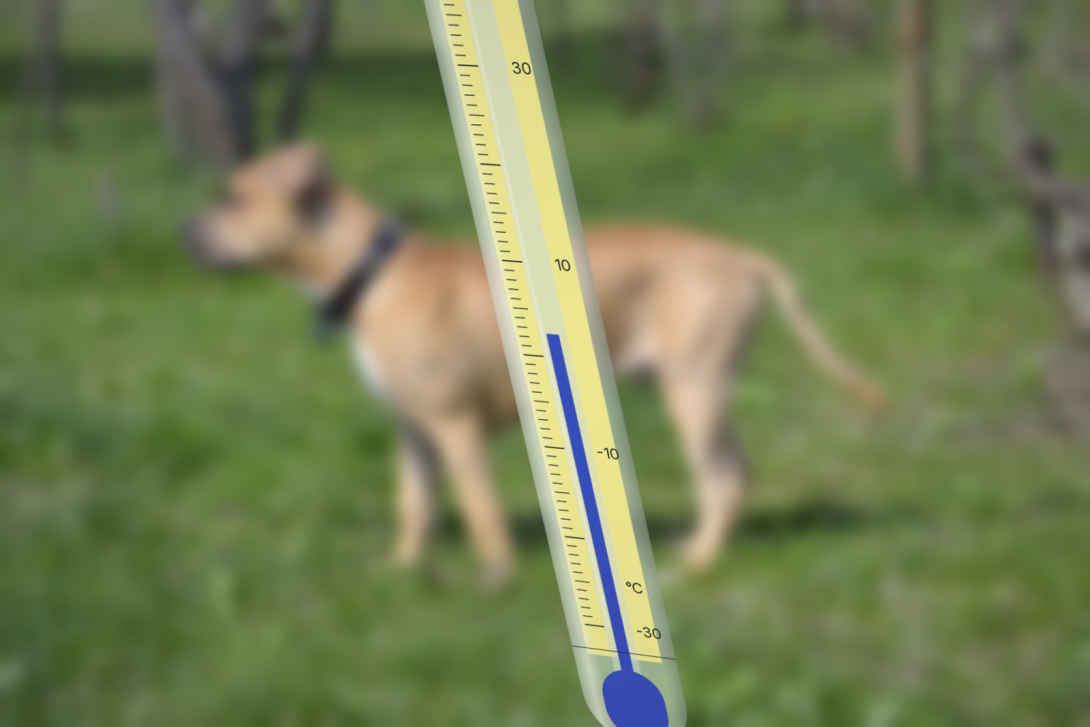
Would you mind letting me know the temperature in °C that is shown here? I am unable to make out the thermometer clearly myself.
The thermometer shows 2.5 °C
